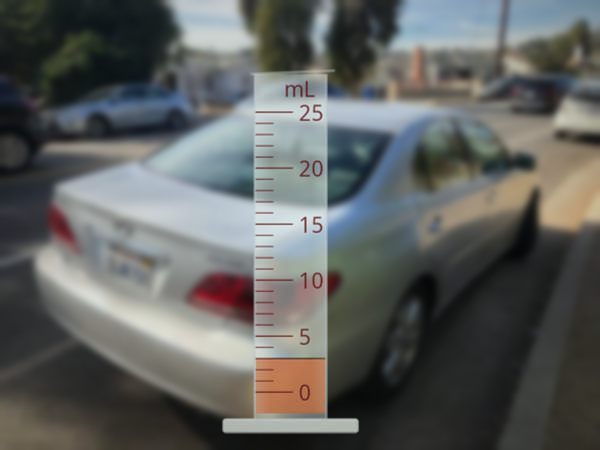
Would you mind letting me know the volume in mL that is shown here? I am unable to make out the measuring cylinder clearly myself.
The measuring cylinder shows 3 mL
